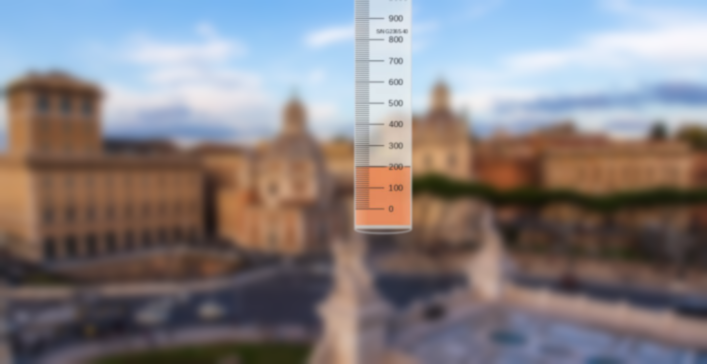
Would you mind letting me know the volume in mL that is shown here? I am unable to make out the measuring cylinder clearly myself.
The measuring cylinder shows 200 mL
